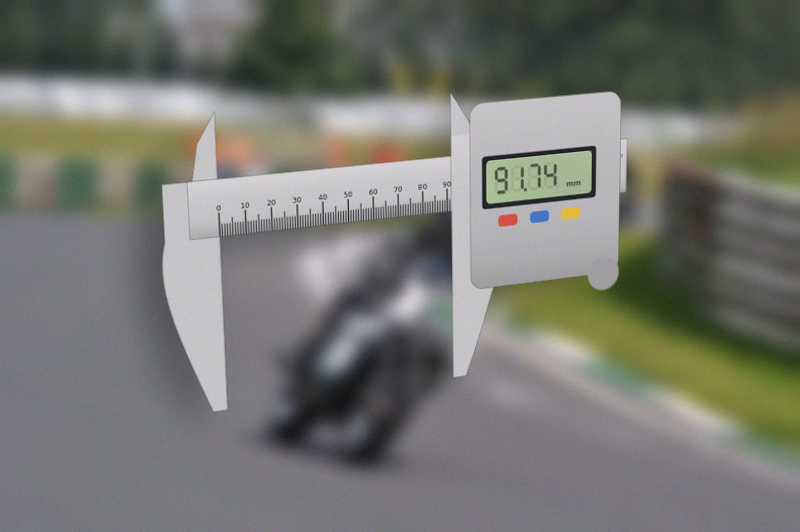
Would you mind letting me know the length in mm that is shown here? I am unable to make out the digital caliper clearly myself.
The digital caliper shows 91.74 mm
